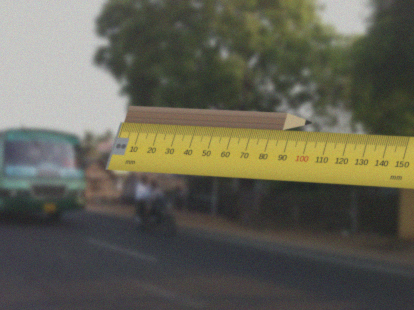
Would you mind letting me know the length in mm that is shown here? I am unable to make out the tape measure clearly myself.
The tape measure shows 100 mm
